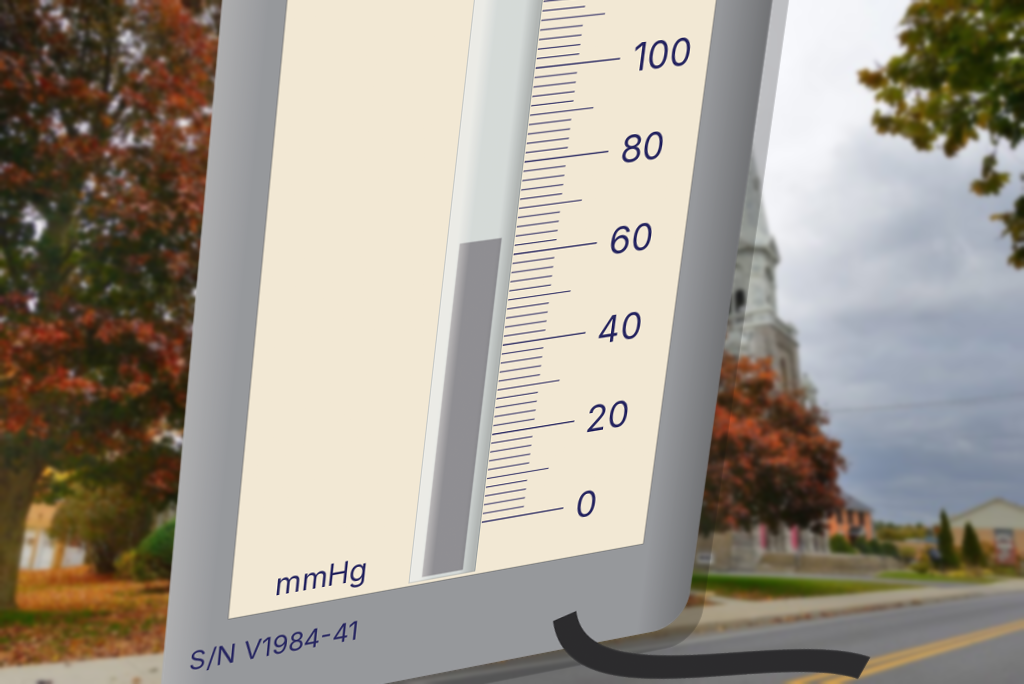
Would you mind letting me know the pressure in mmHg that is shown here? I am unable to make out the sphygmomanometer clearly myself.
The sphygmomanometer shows 64 mmHg
